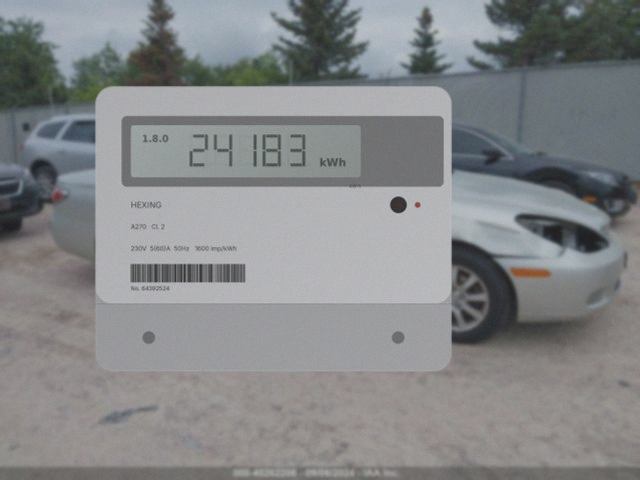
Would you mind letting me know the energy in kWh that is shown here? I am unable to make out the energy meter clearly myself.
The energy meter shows 24183 kWh
